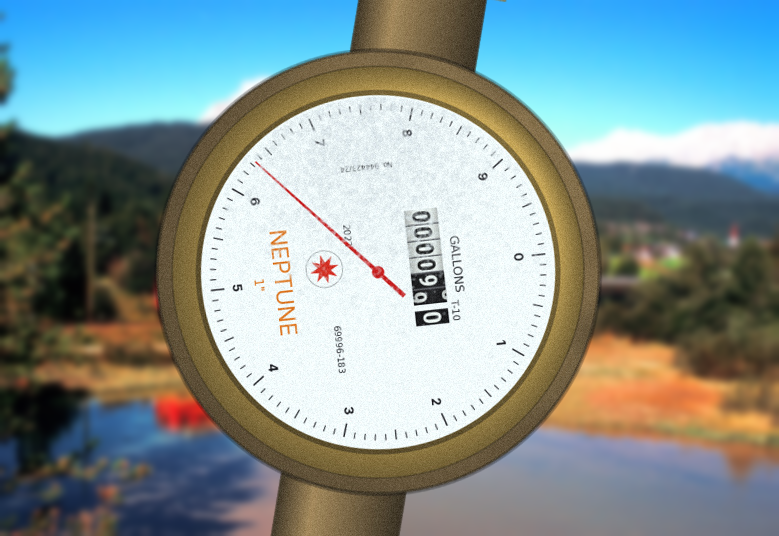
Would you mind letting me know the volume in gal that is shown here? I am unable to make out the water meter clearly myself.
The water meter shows 986.3 gal
